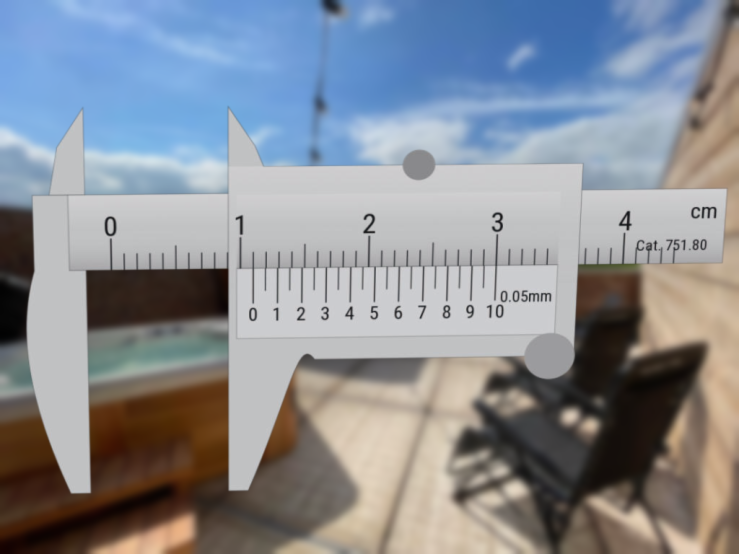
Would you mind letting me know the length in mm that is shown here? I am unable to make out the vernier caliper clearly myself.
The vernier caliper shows 11.0 mm
